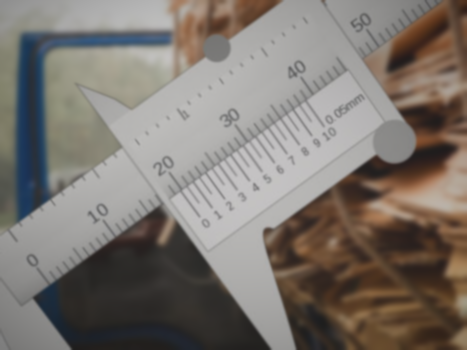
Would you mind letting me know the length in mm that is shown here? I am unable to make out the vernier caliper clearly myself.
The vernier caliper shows 19.8 mm
